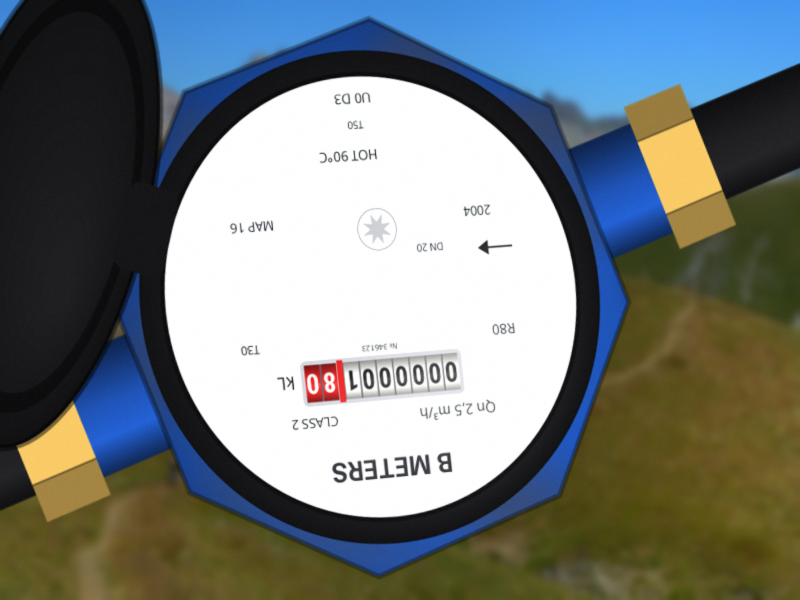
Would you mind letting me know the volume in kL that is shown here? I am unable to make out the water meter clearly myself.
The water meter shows 1.80 kL
